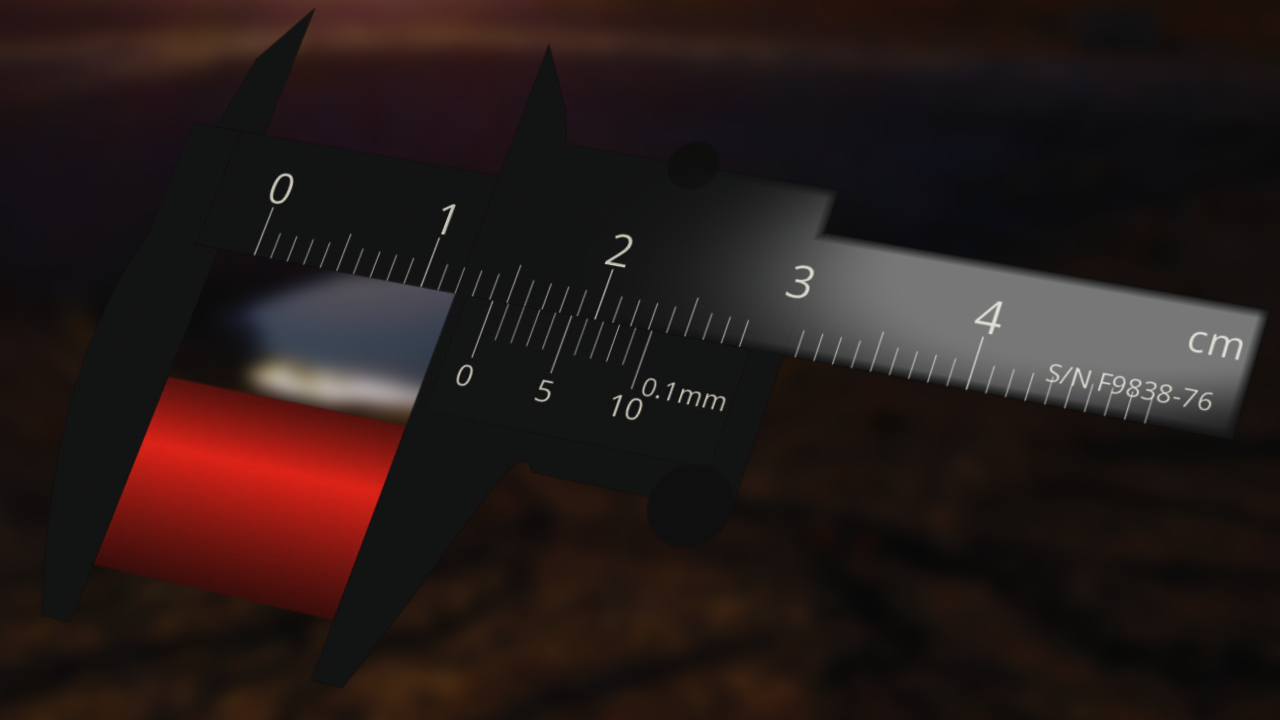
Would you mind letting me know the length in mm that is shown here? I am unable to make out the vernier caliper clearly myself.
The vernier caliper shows 14.2 mm
